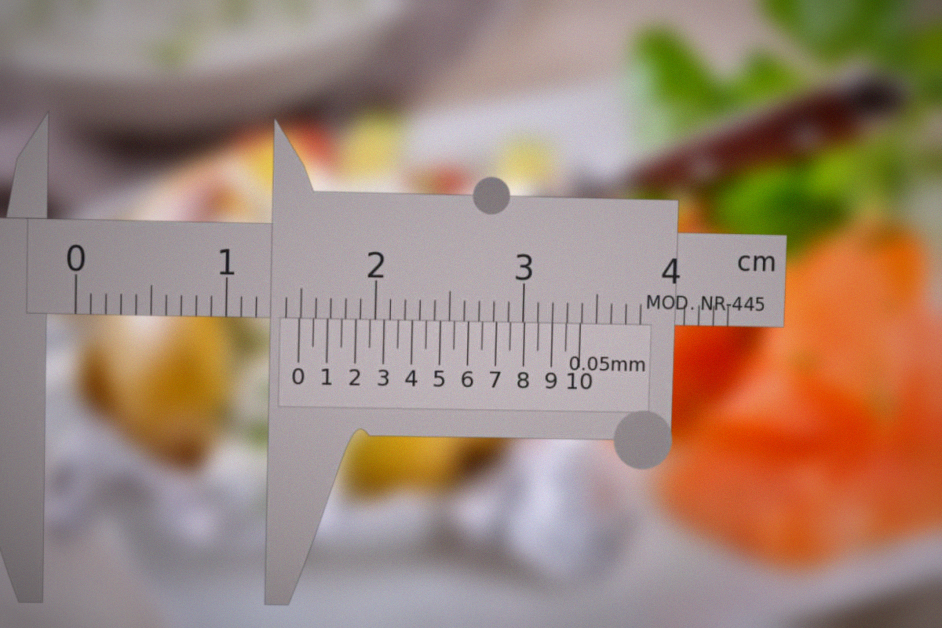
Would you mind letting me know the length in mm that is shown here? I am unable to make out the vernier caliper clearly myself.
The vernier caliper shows 14.9 mm
